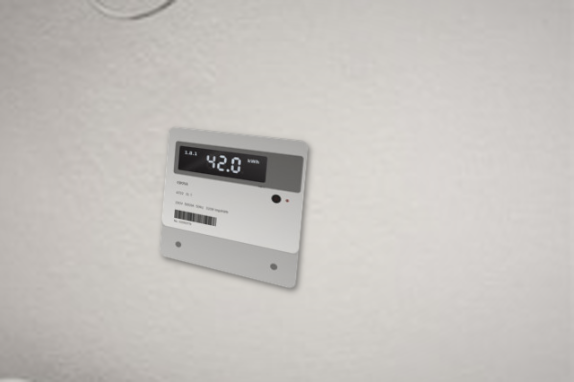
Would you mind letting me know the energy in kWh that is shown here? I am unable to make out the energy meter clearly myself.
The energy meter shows 42.0 kWh
